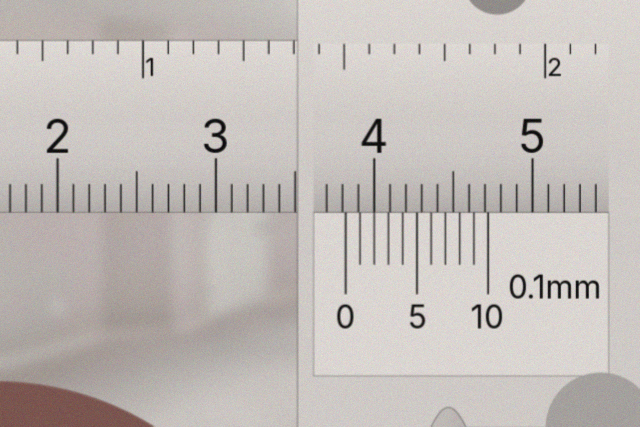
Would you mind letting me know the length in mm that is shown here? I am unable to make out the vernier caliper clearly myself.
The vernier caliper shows 38.2 mm
